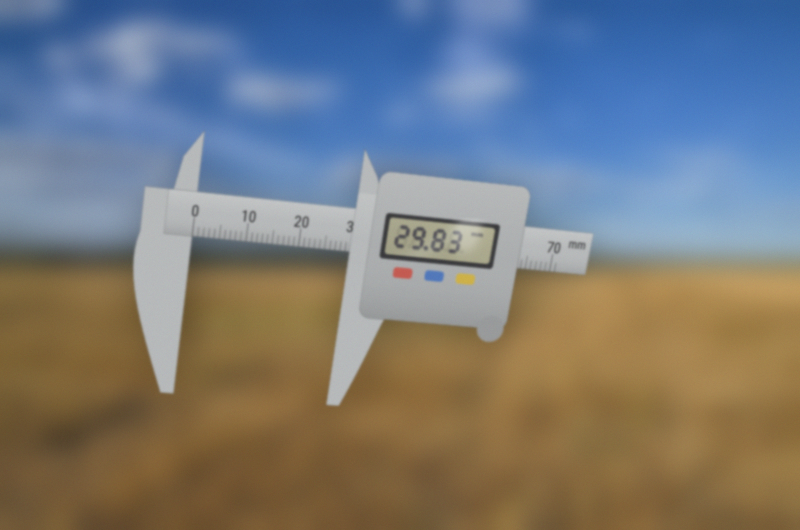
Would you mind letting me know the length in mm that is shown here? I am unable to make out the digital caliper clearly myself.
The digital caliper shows 29.83 mm
